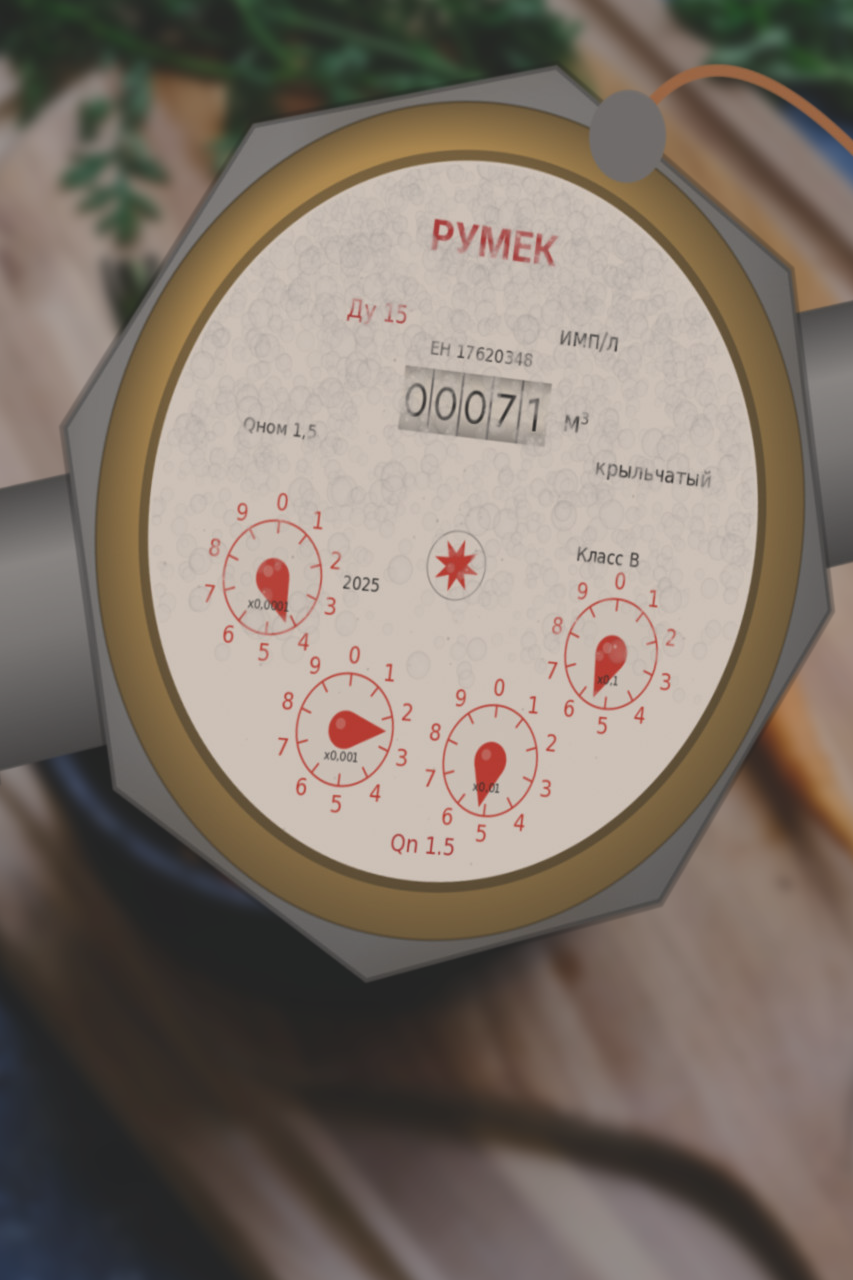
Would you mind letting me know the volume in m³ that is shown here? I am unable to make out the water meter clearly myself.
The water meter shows 71.5524 m³
